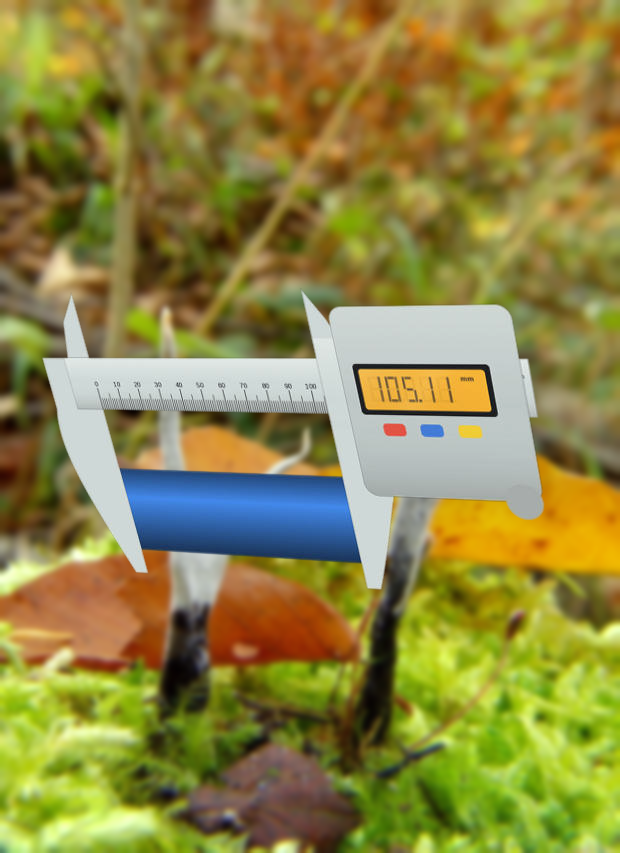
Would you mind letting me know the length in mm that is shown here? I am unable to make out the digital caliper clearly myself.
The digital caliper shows 105.11 mm
